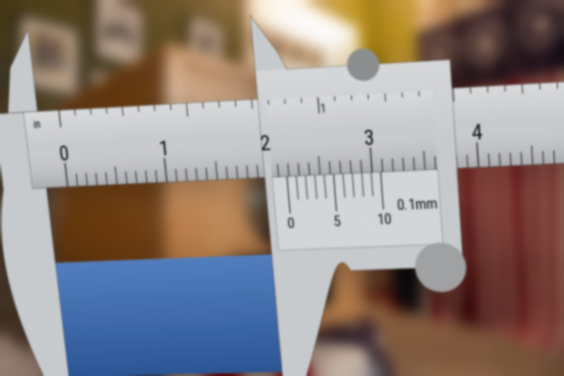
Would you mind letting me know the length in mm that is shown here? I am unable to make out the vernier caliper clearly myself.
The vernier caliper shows 21.8 mm
